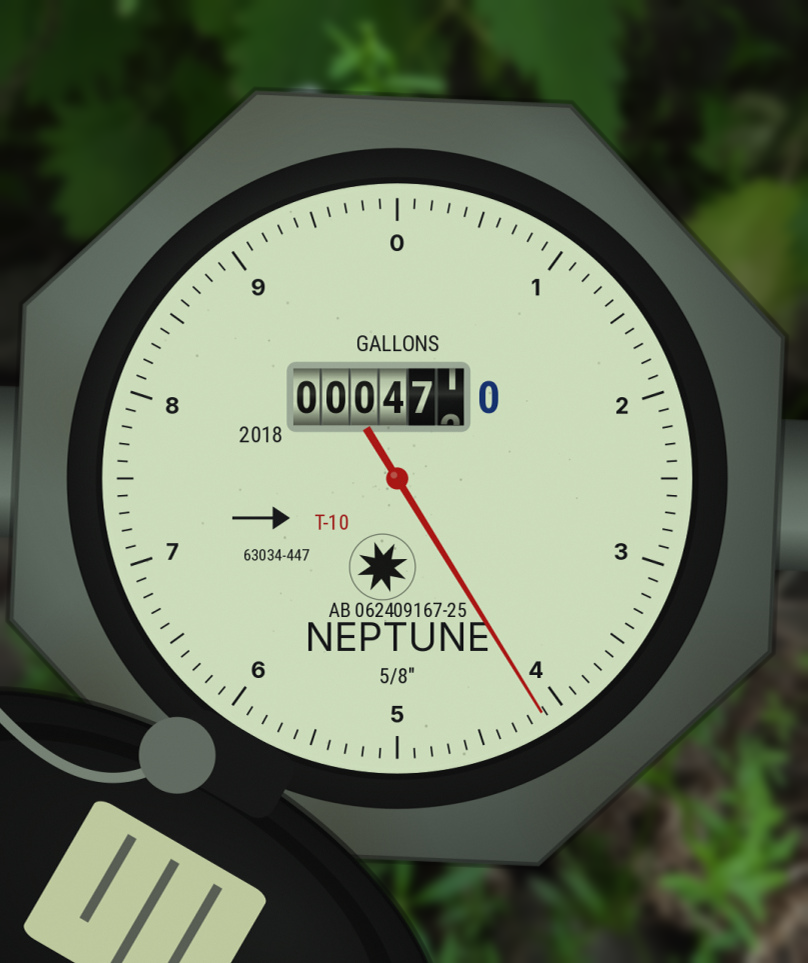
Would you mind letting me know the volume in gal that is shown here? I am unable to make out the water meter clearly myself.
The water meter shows 4714.1 gal
